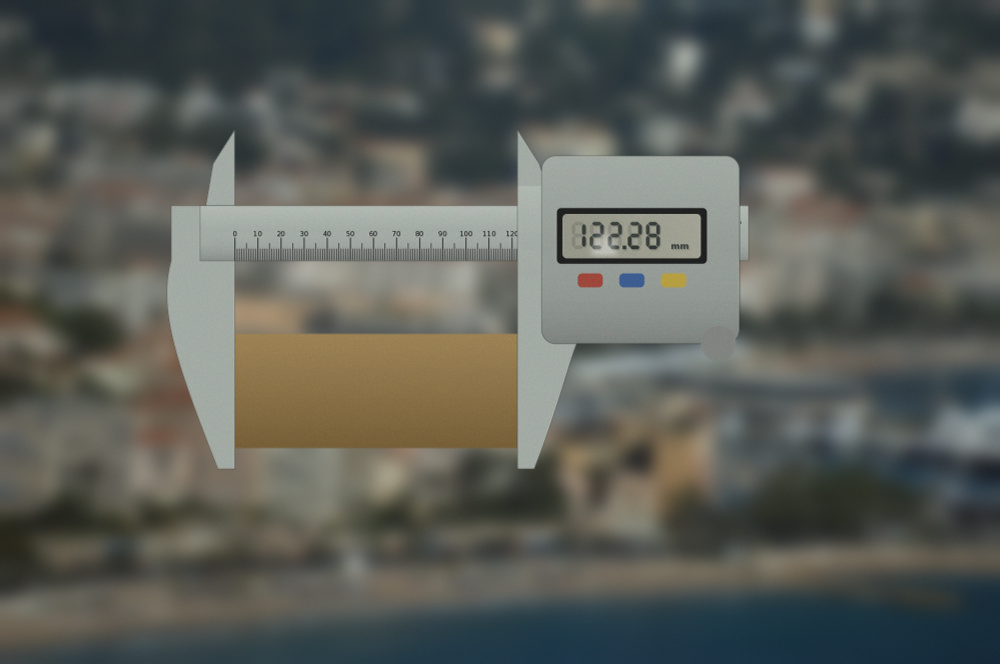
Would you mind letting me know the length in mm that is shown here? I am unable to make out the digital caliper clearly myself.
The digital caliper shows 122.28 mm
